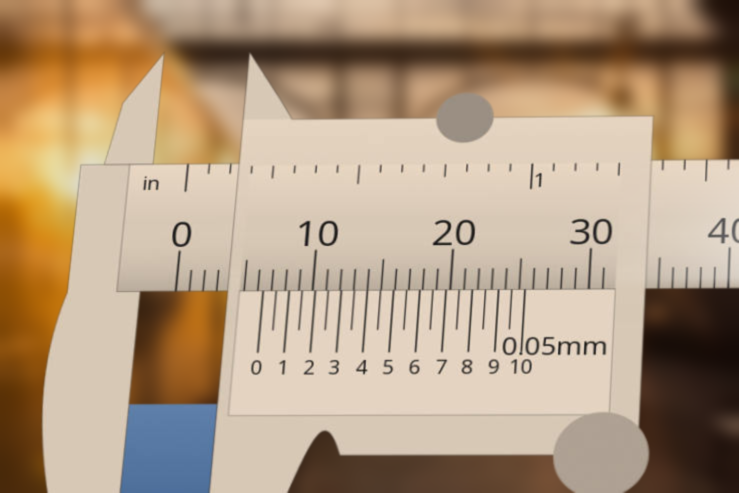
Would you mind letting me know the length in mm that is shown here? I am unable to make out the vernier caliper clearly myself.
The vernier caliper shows 6.4 mm
